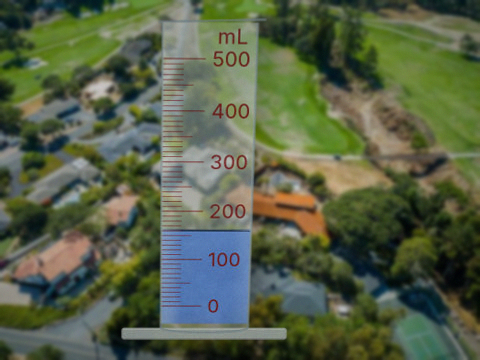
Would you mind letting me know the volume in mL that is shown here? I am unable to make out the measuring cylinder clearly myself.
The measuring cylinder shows 160 mL
